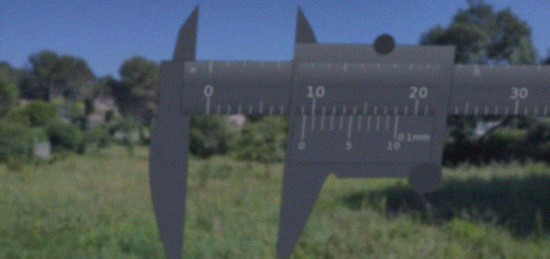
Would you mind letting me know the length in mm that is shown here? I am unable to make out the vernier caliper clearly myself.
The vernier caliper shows 9.2 mm
